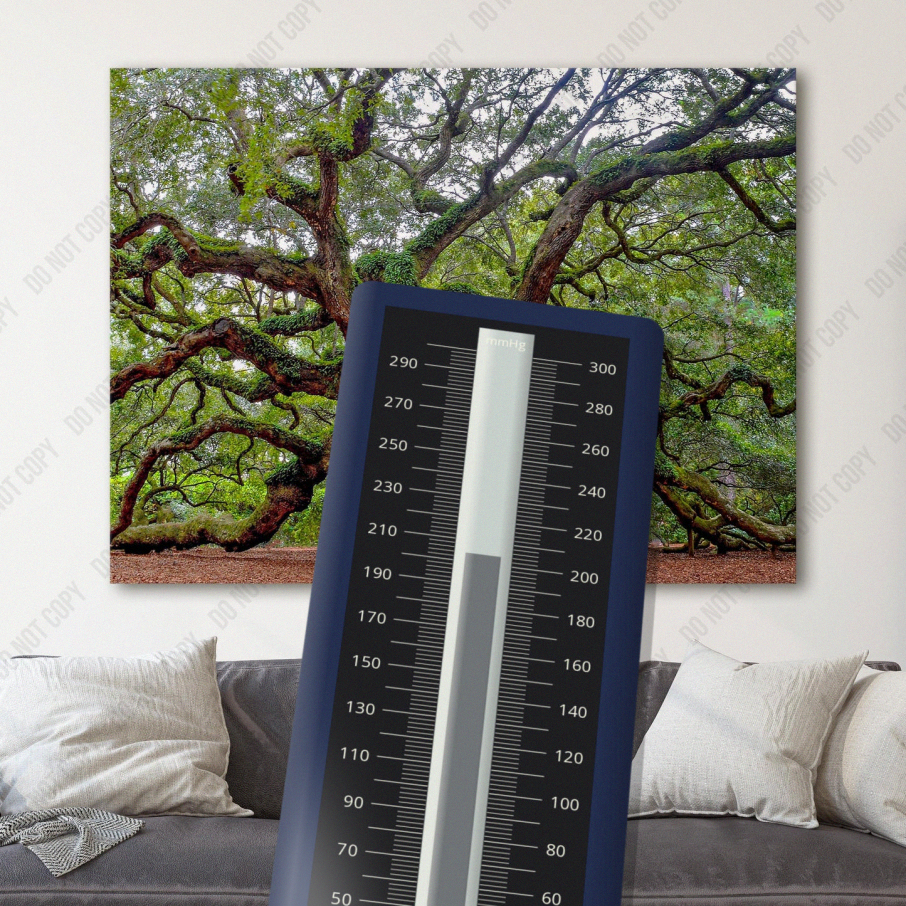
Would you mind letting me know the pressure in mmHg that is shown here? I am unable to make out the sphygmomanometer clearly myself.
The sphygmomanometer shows 204 mmHg
